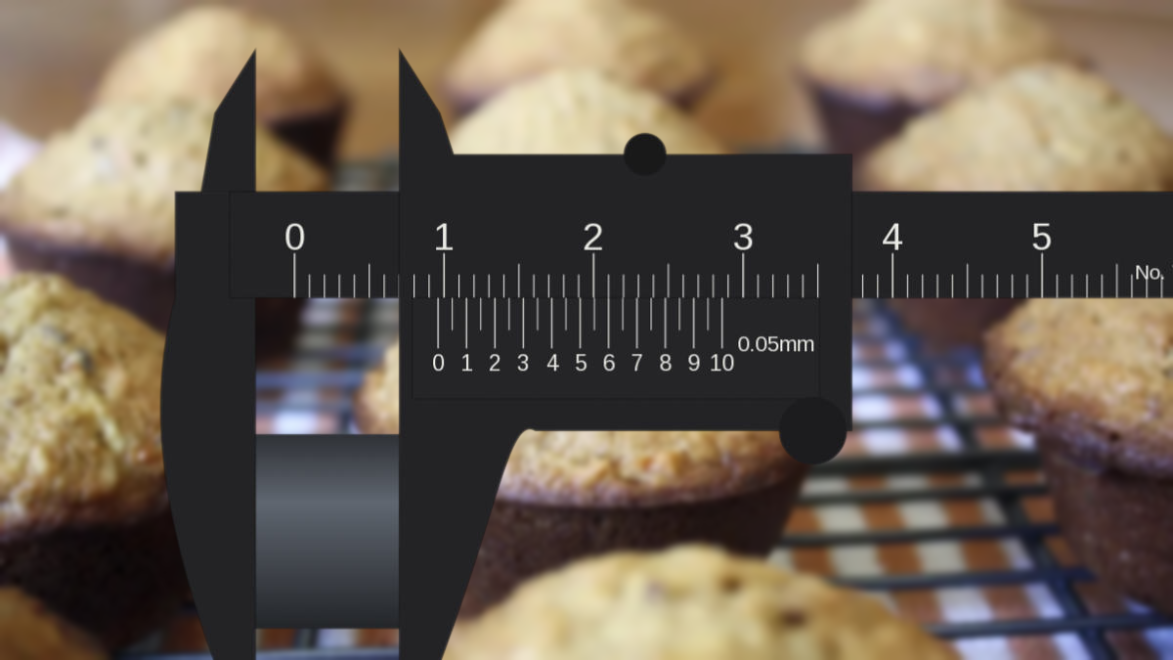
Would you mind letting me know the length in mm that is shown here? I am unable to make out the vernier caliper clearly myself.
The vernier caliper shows 9.6 mm
